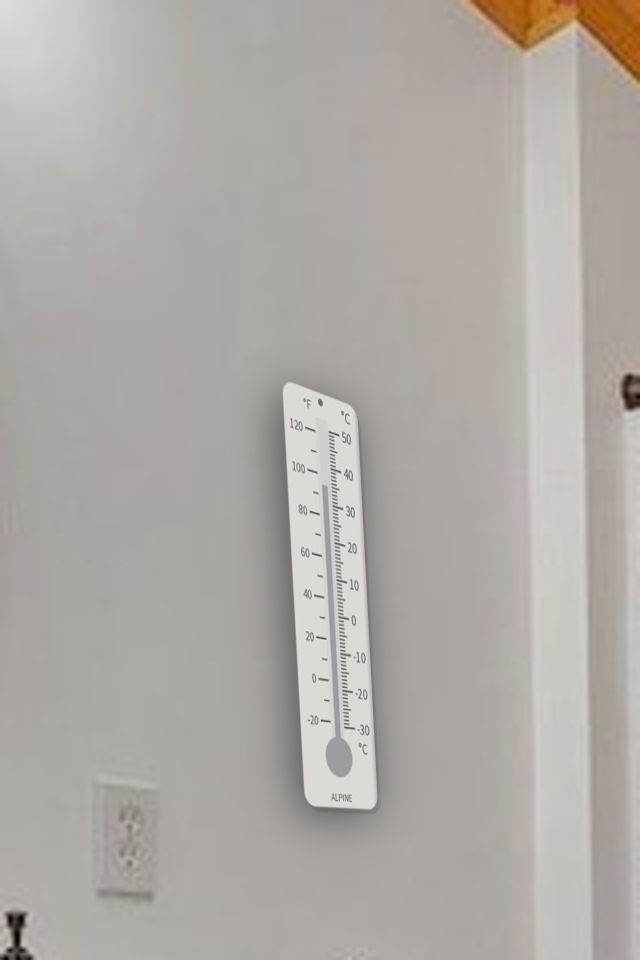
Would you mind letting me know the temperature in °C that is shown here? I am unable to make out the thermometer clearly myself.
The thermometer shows 35 °C
